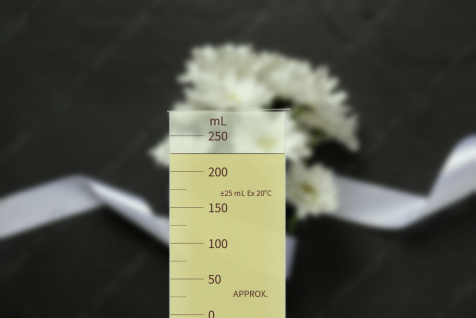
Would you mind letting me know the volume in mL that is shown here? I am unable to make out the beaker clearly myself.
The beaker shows 225 mL
